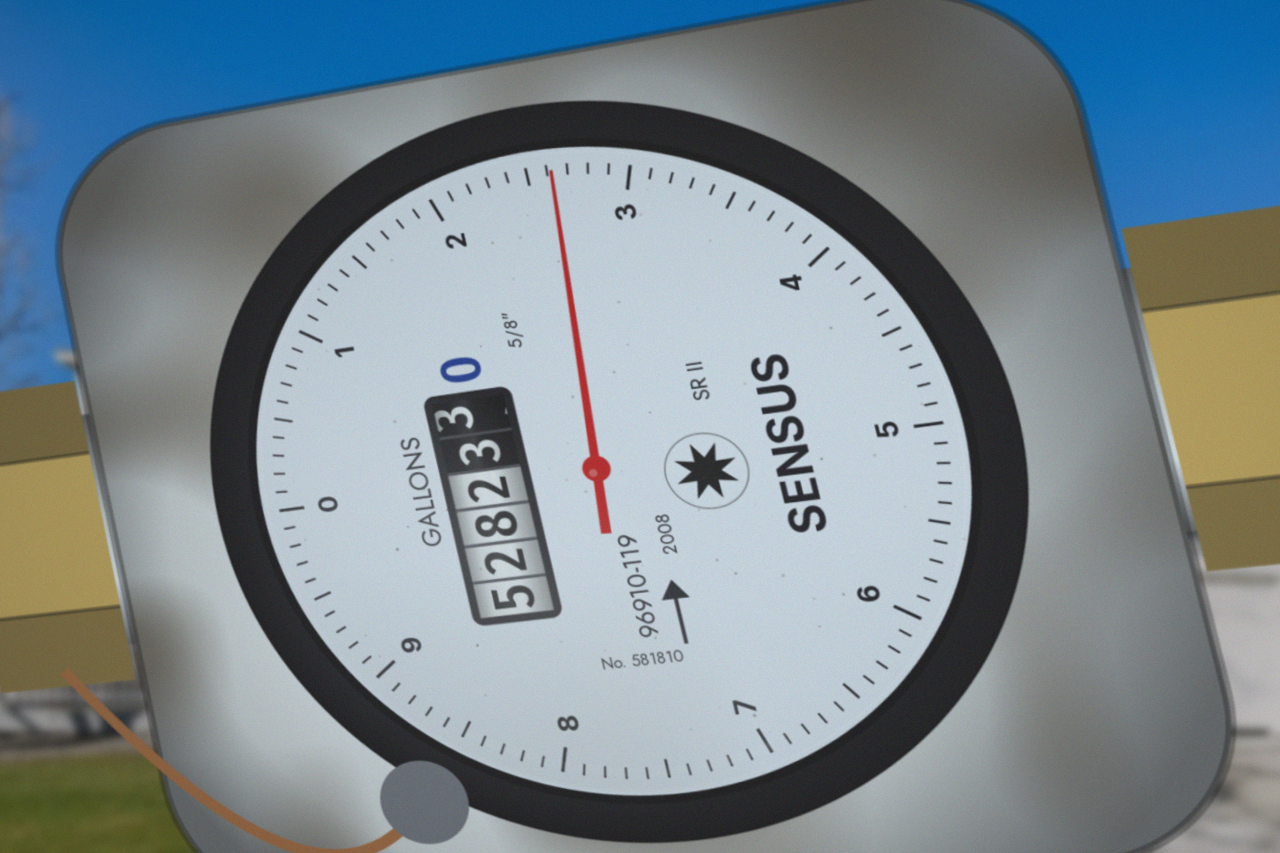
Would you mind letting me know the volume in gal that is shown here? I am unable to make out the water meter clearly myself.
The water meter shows 5282332.6 gal
